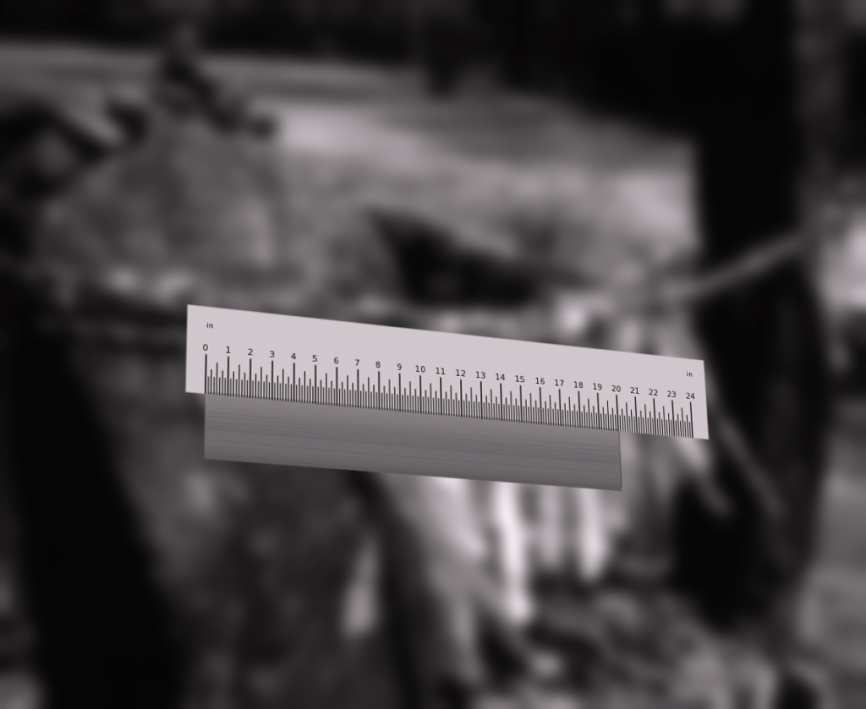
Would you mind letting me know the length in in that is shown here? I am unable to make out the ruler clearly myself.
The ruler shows 20 in
